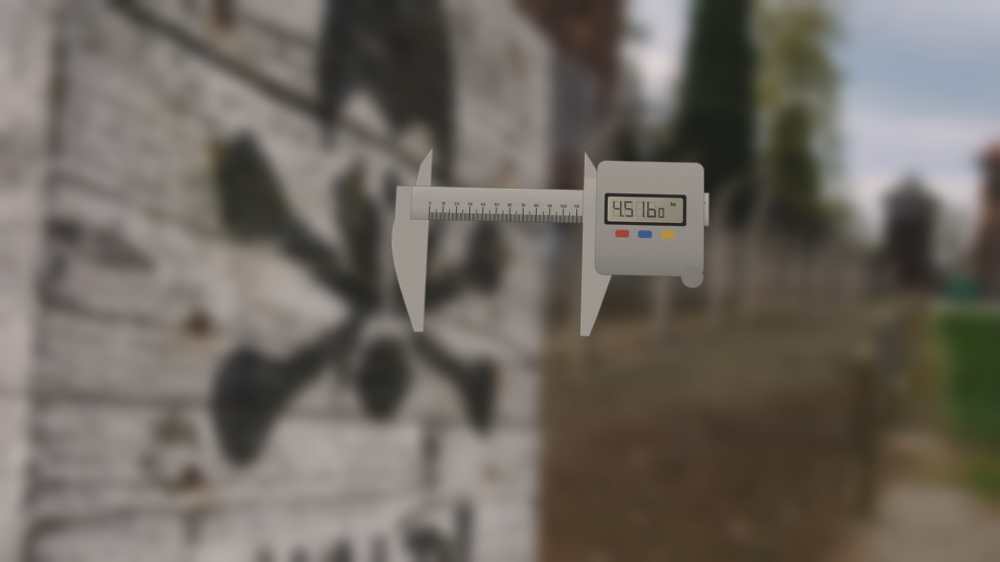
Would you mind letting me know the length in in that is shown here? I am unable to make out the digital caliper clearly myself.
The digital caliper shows 4.5160 in
